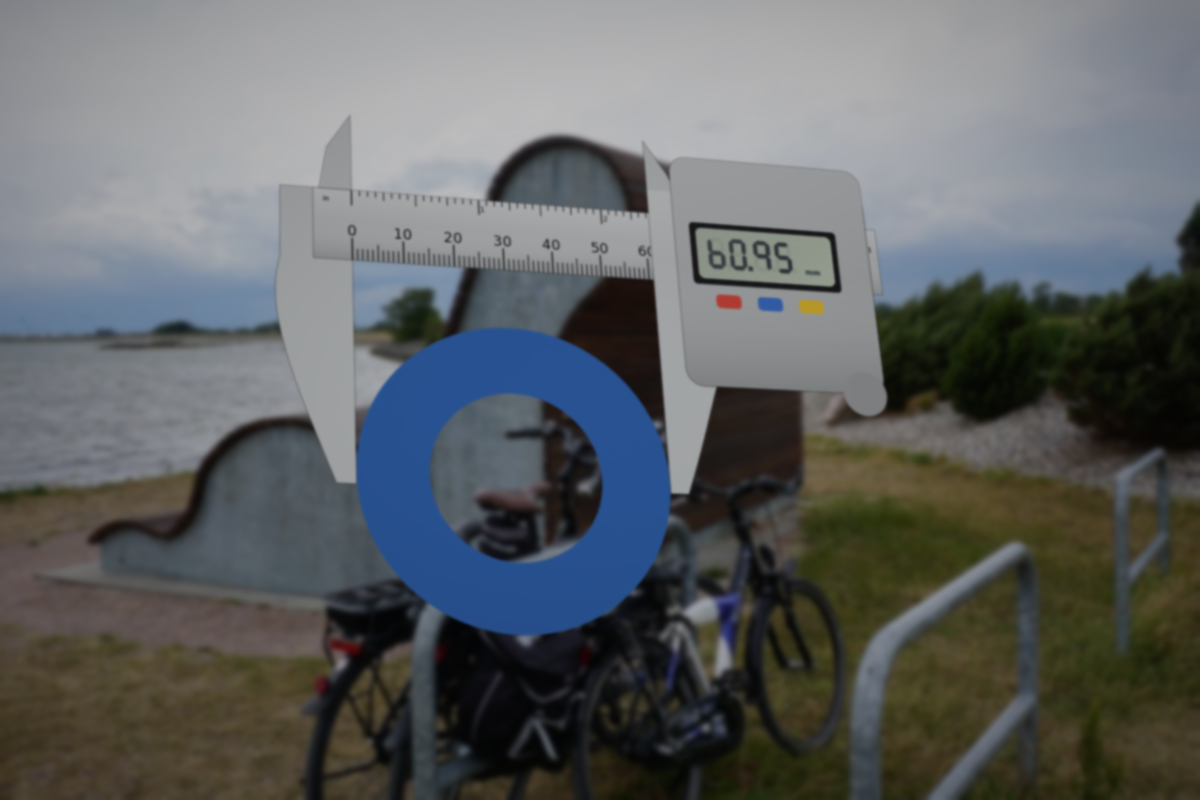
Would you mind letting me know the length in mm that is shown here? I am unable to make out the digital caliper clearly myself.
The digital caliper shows 60.95 mm
